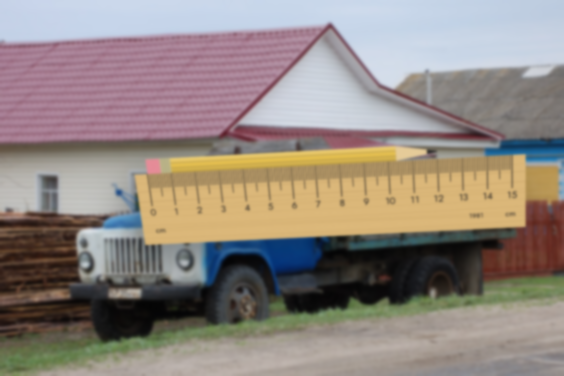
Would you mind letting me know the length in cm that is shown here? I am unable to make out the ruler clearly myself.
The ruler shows 12 cm
